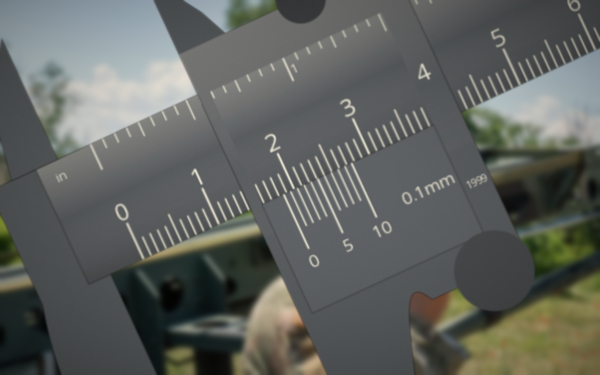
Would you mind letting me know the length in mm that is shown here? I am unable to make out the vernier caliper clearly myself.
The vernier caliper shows 18.6 mm
